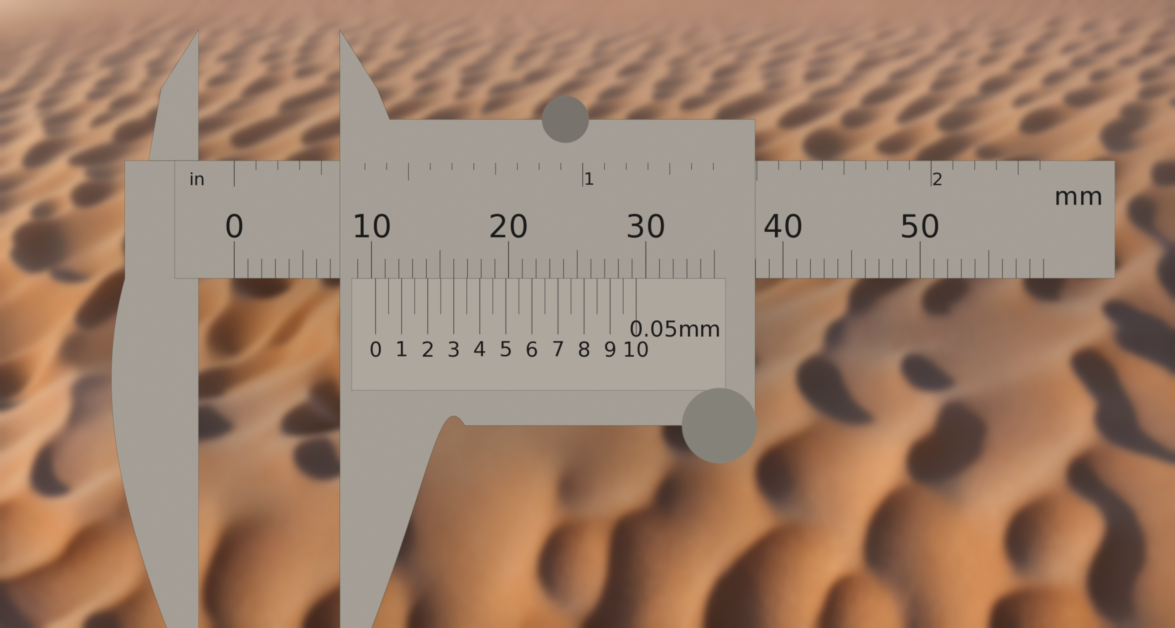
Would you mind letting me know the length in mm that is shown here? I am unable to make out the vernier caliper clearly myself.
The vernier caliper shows 10.3 mm
